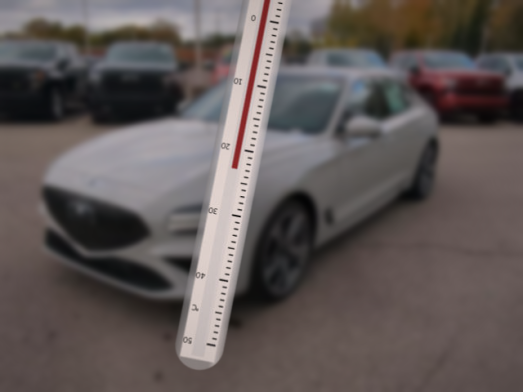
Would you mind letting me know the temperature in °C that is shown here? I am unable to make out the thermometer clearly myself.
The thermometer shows 23 °C
